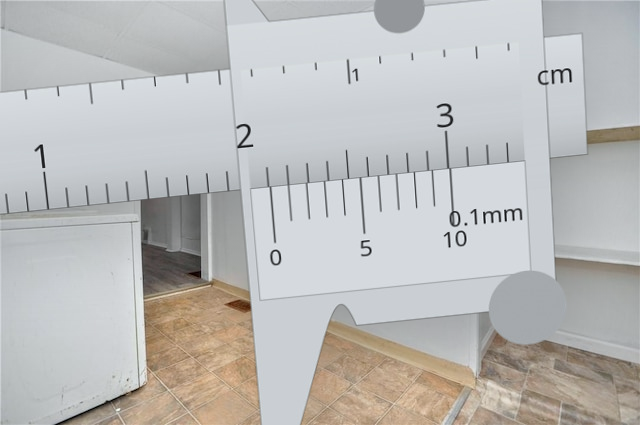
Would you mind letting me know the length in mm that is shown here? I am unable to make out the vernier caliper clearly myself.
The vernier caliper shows 21.1 mm
